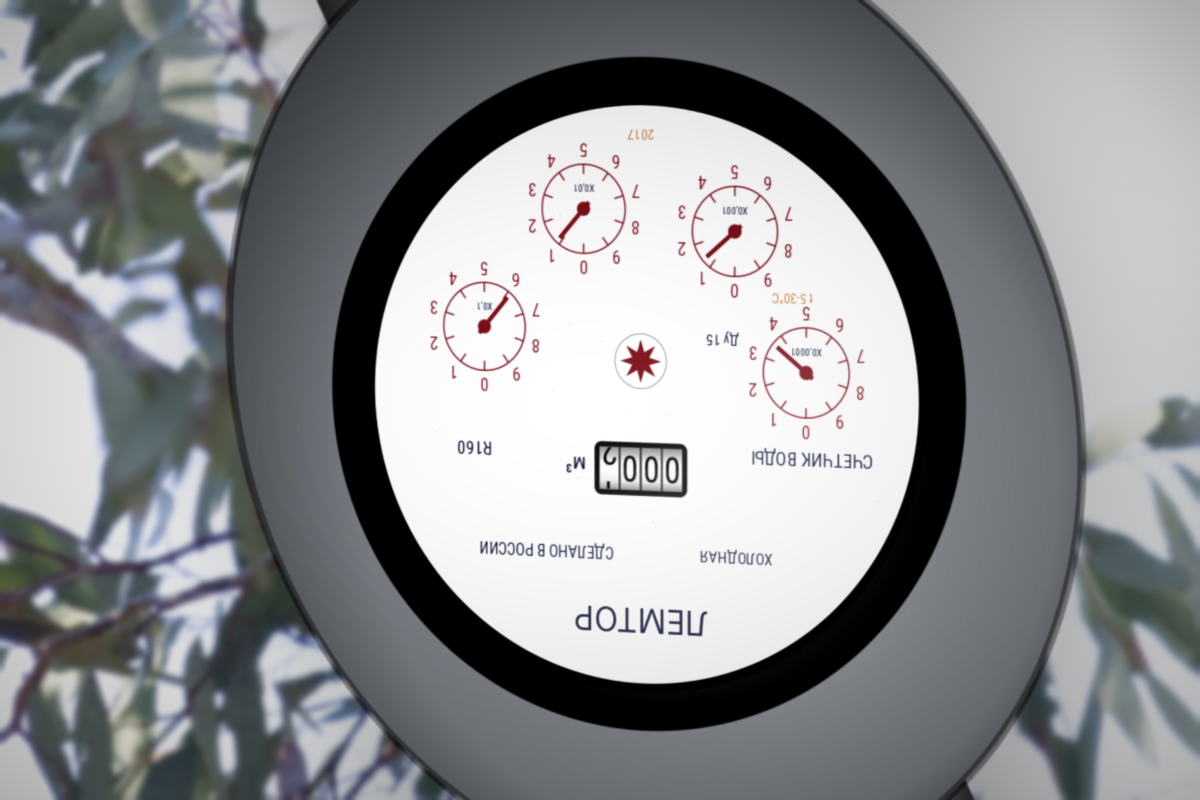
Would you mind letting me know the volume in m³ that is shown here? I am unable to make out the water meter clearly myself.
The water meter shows 1.6113 m³
